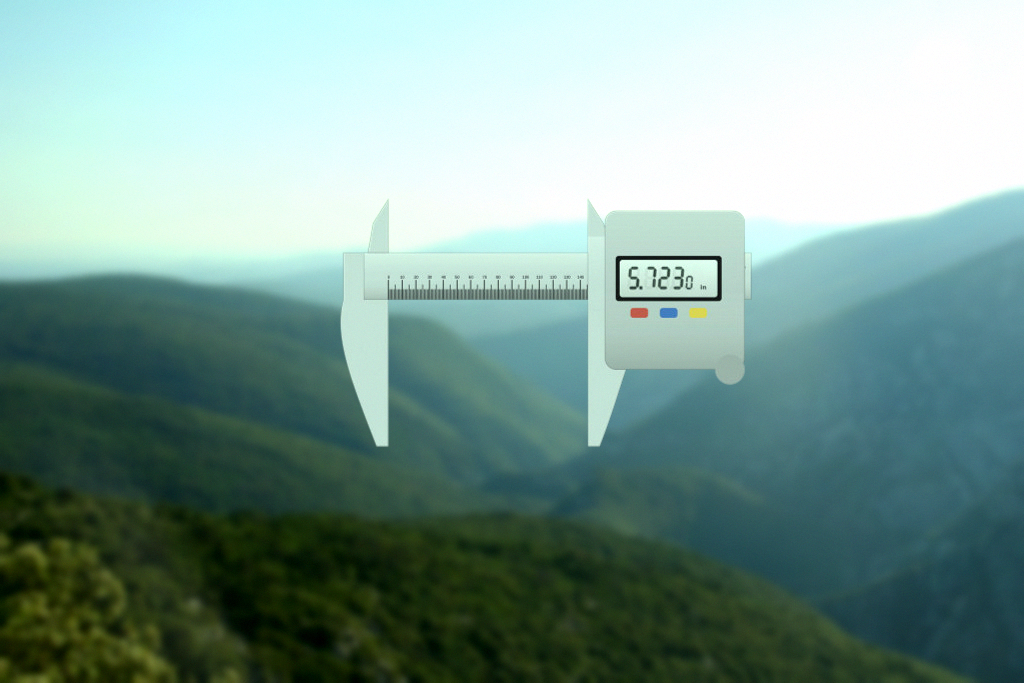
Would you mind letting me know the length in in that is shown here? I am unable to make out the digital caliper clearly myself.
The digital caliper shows 5.7230 in
